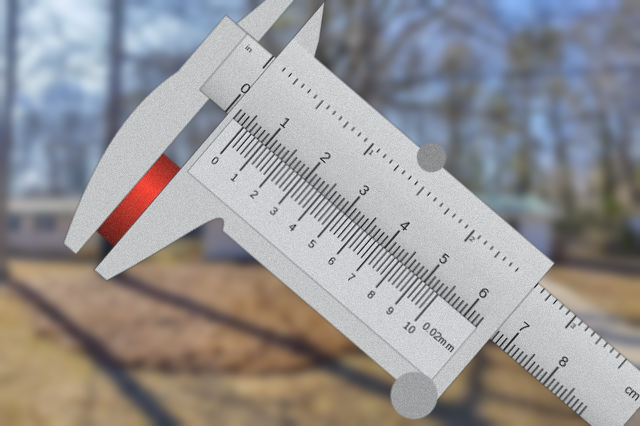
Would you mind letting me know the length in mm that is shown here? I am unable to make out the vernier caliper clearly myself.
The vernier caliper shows 4.5 mm
